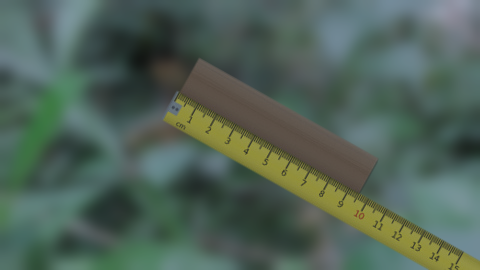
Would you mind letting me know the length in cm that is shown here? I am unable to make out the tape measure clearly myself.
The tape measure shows 9.5 cm
